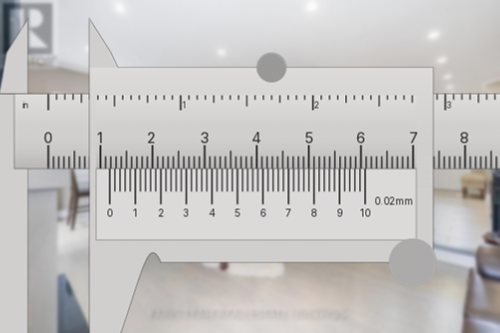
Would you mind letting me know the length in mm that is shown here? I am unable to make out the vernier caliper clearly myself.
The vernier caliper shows 11.8 mm
